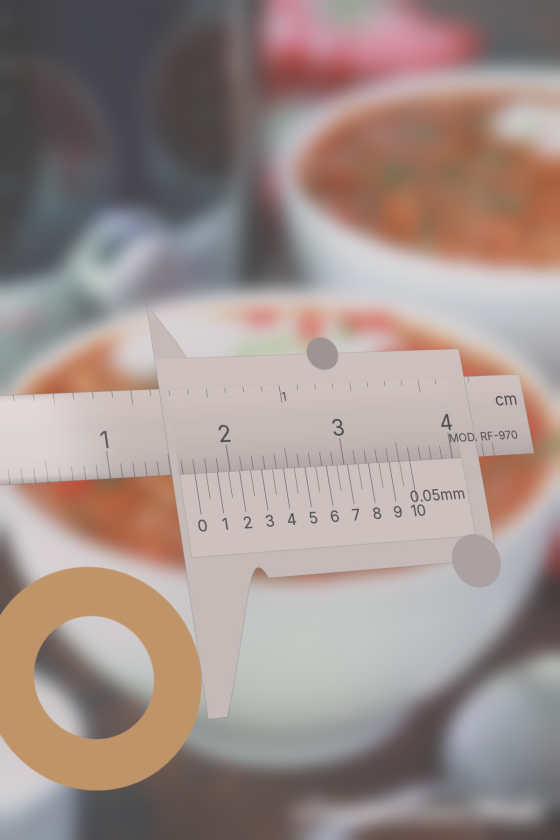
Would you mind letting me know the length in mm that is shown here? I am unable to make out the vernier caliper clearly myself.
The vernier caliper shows 17.0 mm
